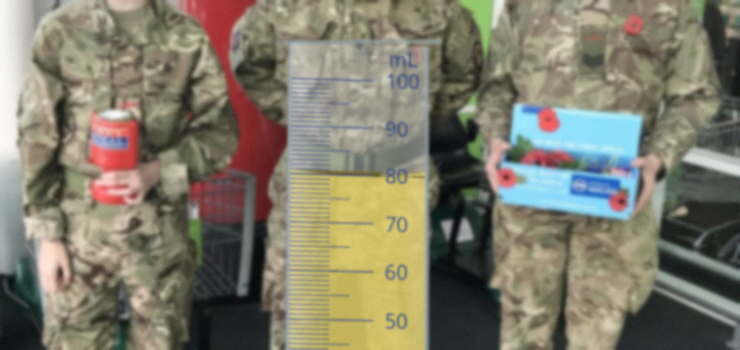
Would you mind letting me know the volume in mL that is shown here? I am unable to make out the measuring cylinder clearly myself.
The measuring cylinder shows 80 mL
